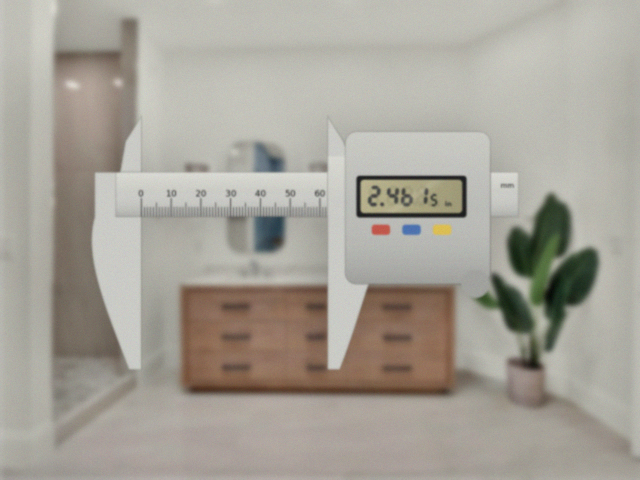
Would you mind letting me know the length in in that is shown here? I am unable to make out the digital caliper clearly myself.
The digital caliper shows 2.4615 in
